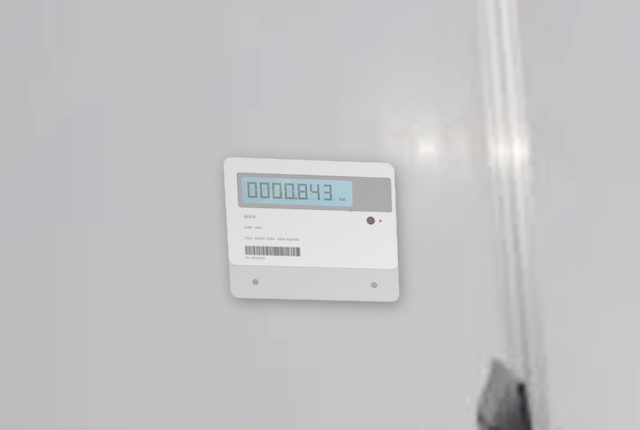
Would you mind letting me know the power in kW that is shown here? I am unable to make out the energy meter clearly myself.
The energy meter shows 0.843 kW
